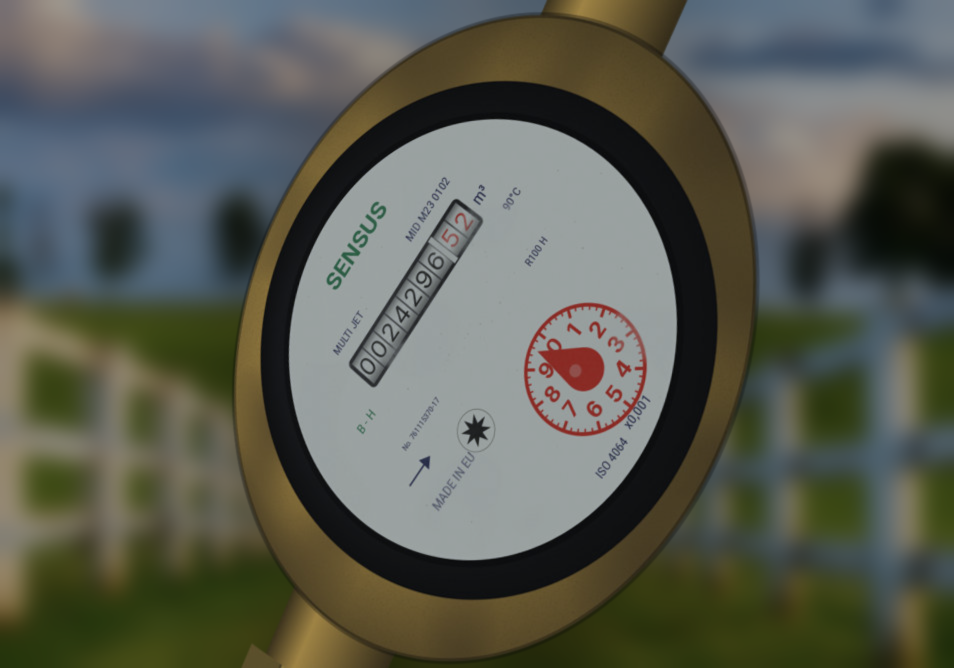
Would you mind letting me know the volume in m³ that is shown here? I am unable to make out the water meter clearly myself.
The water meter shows 24296.519 m³
